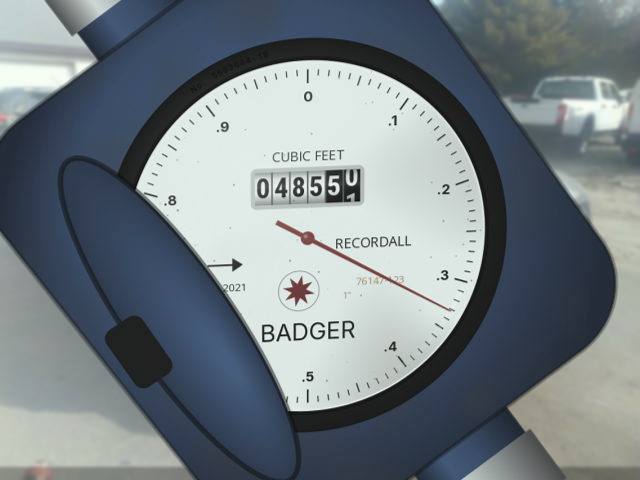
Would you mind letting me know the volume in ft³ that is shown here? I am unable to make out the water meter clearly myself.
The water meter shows 48550.33 ft³
